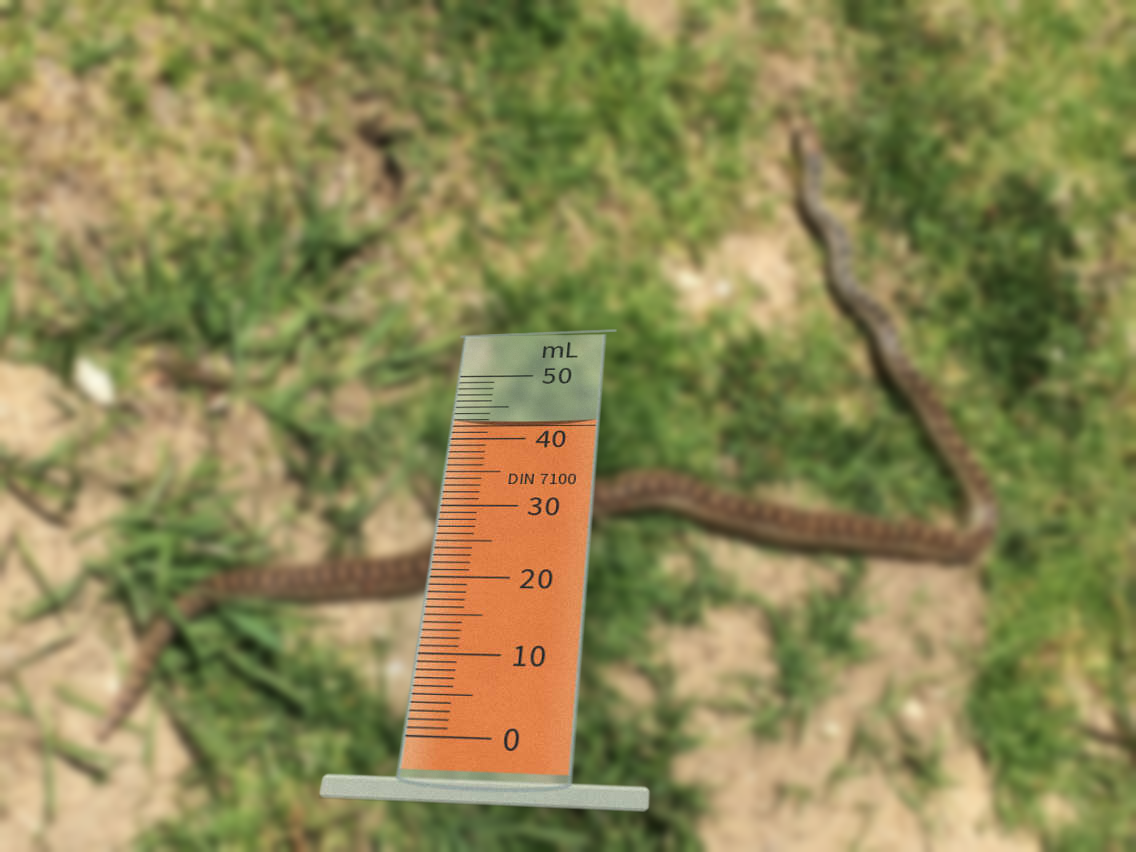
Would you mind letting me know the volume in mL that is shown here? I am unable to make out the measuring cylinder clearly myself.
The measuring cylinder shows 42 mL
